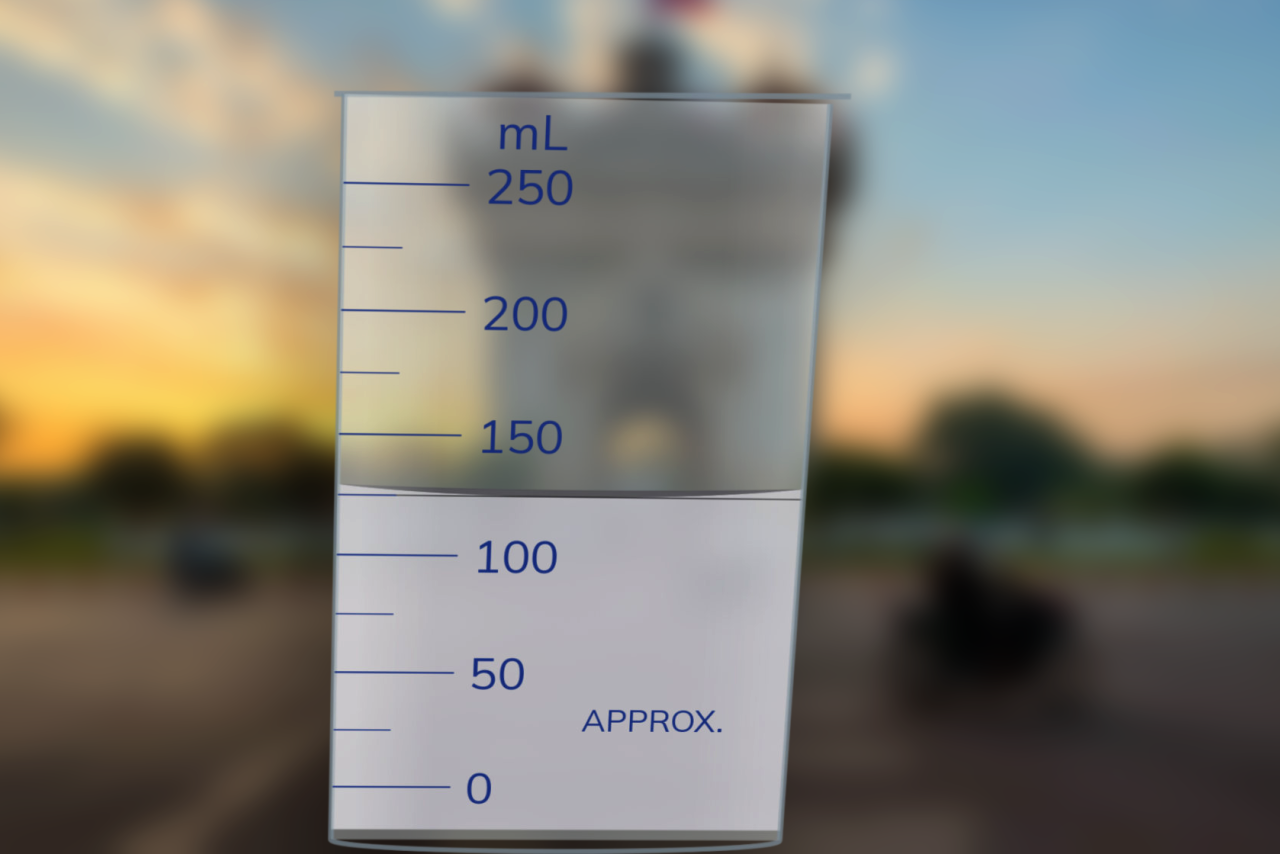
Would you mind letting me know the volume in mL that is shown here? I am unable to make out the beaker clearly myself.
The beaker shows 125 mL
